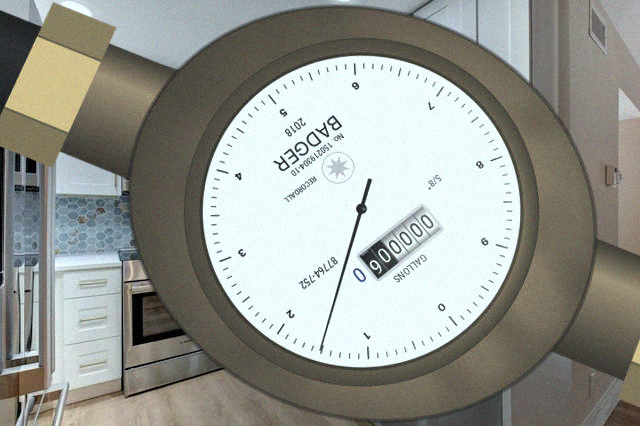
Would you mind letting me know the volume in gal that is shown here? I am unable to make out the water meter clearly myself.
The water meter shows 61.5 gal
